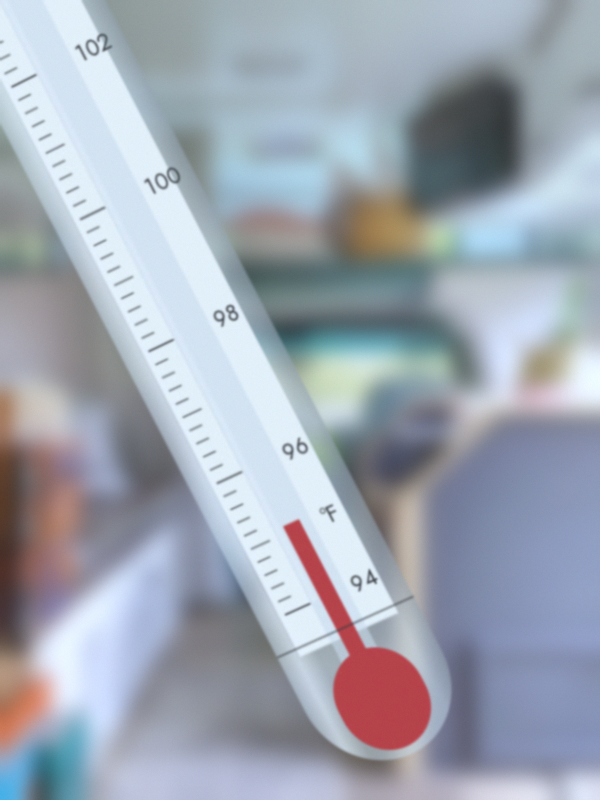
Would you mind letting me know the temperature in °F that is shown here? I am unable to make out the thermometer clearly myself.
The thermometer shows 95.1 °F
